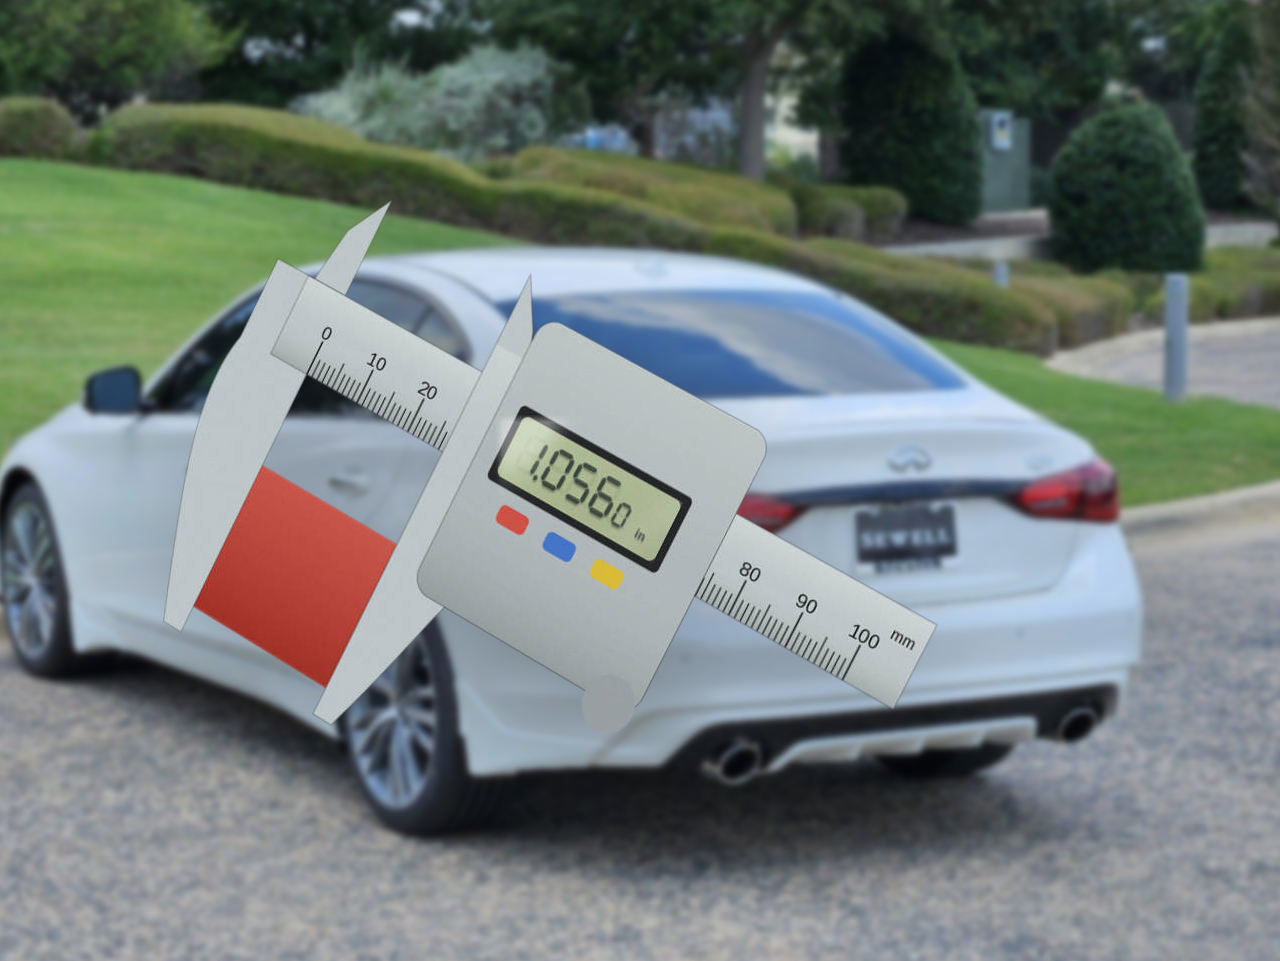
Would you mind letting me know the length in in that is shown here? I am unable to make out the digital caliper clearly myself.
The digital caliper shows 1.0560 in
